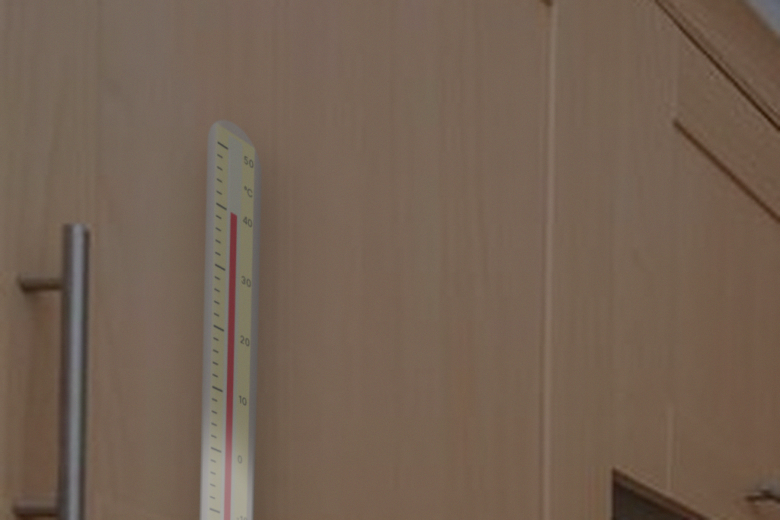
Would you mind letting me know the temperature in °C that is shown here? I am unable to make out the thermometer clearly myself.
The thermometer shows 40 °C
